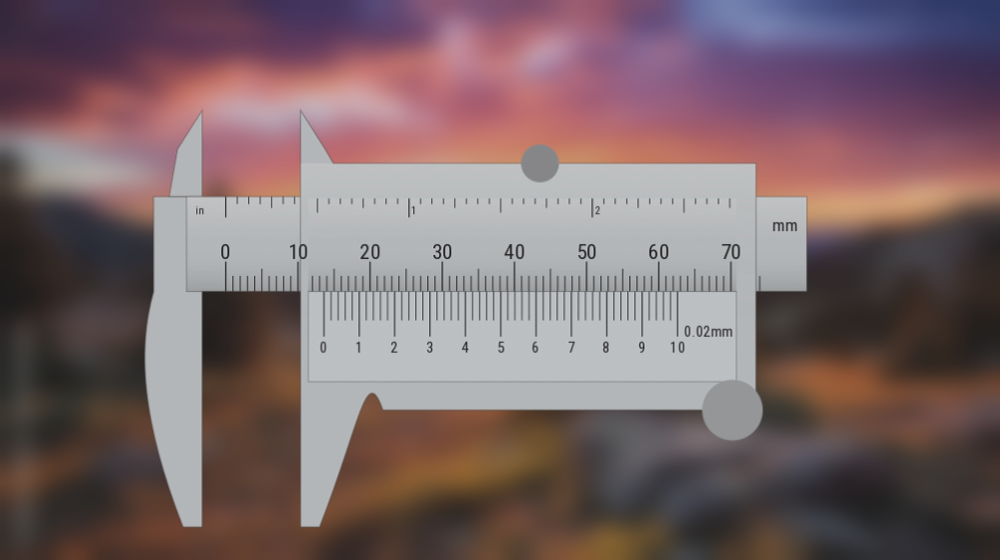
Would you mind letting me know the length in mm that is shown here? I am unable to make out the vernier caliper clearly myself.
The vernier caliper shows 13.6 mm
